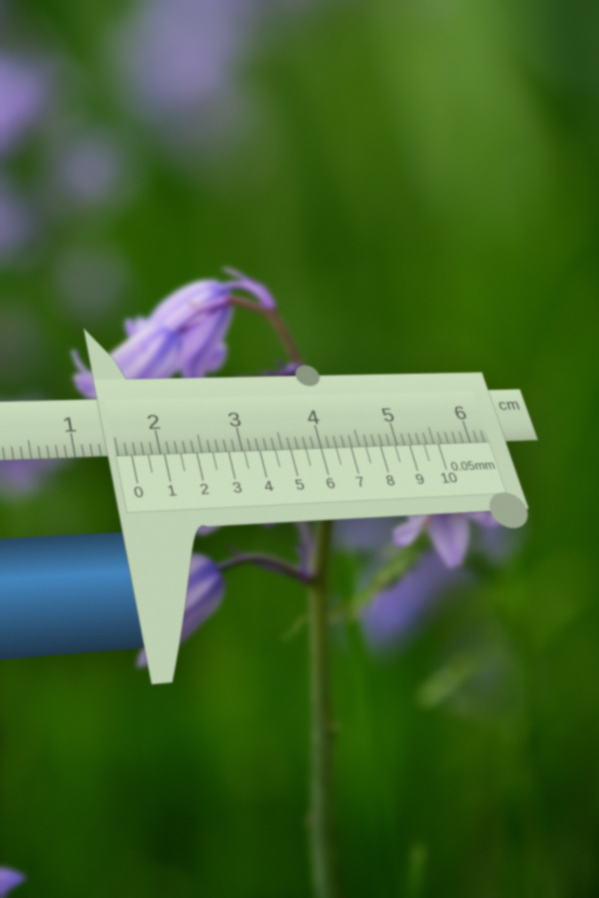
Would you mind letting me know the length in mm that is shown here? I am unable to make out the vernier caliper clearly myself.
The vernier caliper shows 16.6 mm
